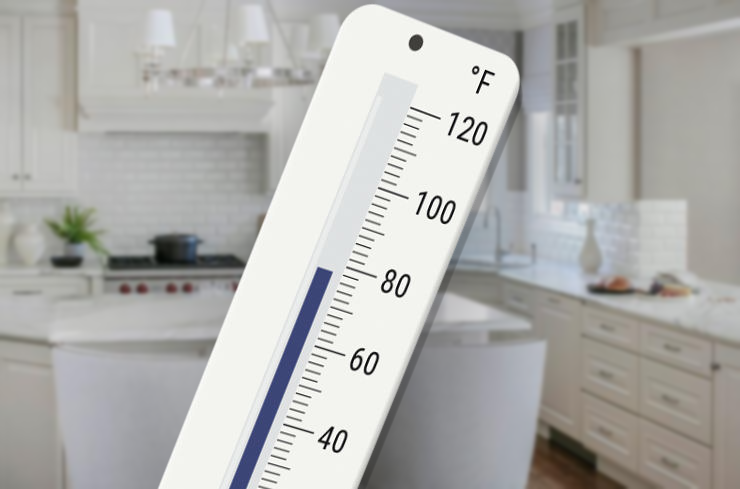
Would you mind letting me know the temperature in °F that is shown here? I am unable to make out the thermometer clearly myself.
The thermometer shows 78 °F
